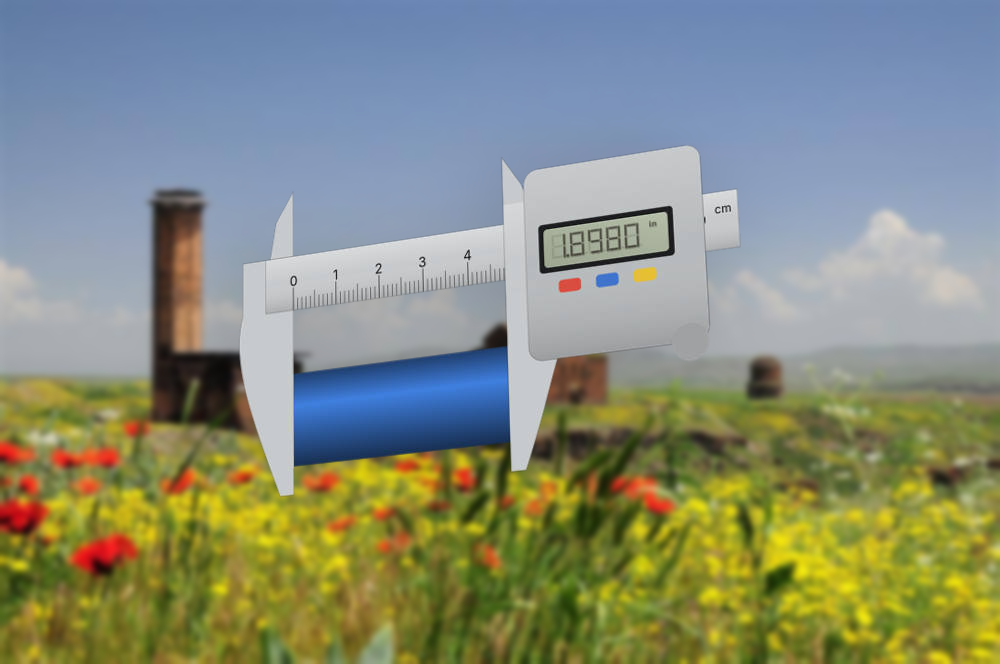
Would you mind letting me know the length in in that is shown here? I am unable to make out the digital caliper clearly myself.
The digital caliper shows 1.8980 in
